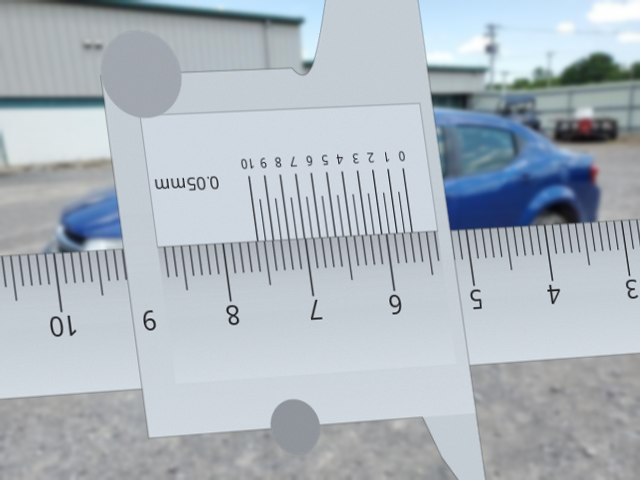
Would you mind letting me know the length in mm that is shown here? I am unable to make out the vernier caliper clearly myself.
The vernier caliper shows 56.8 mm
